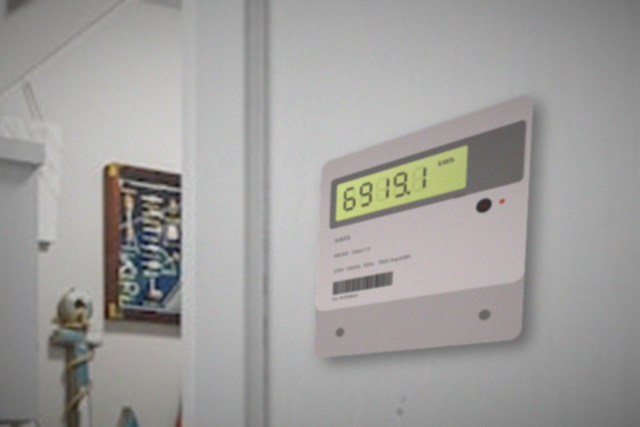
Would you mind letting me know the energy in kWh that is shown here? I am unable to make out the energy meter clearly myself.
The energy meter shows 6919.1 kWh
